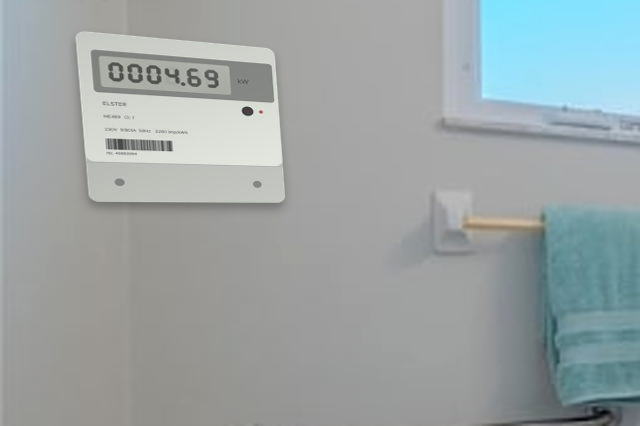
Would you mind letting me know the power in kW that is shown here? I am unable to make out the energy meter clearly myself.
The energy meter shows 4.69 kW
